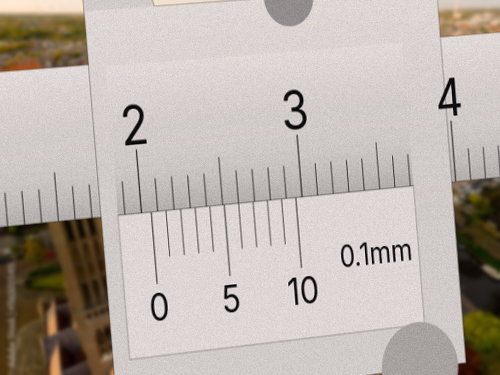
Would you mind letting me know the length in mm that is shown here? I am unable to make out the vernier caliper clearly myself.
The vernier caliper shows 20.6 mm
